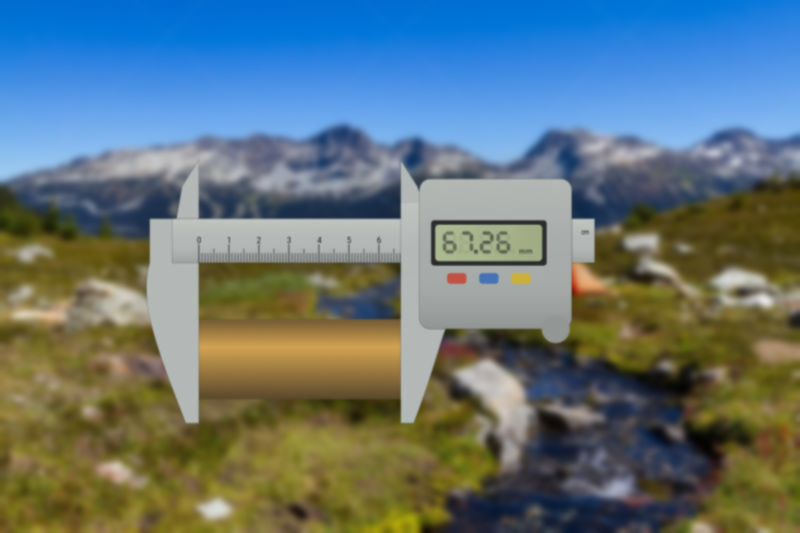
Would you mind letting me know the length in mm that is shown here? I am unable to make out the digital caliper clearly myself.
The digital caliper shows 67.26 mm
